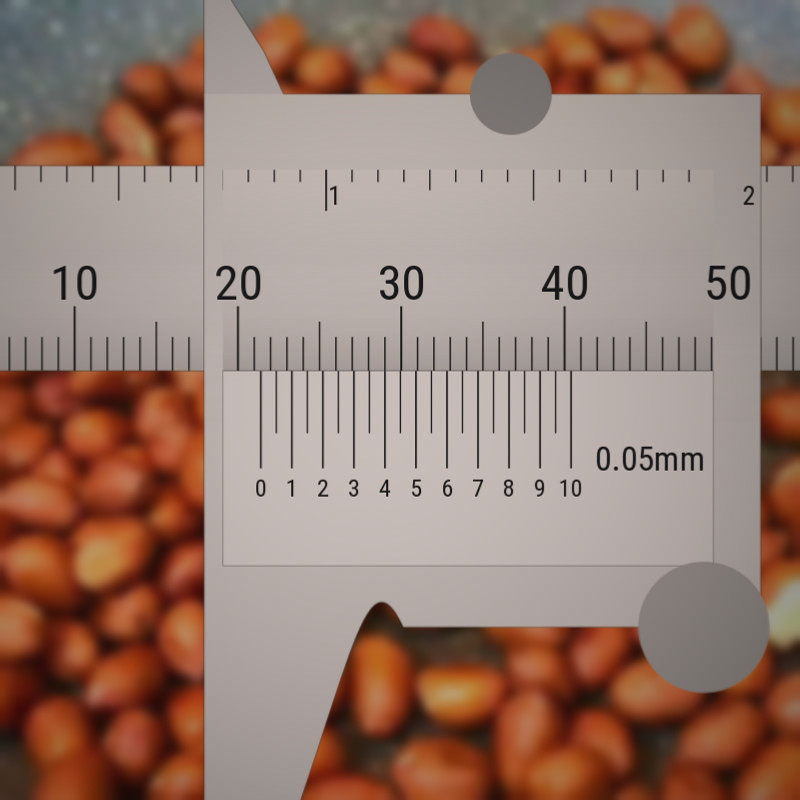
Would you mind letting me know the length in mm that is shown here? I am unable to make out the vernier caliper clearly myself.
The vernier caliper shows 21.4 mm
